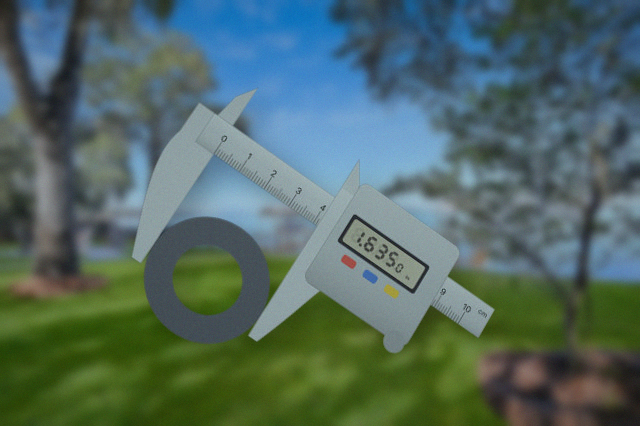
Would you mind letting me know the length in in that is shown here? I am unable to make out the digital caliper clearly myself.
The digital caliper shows 1.6350 in
